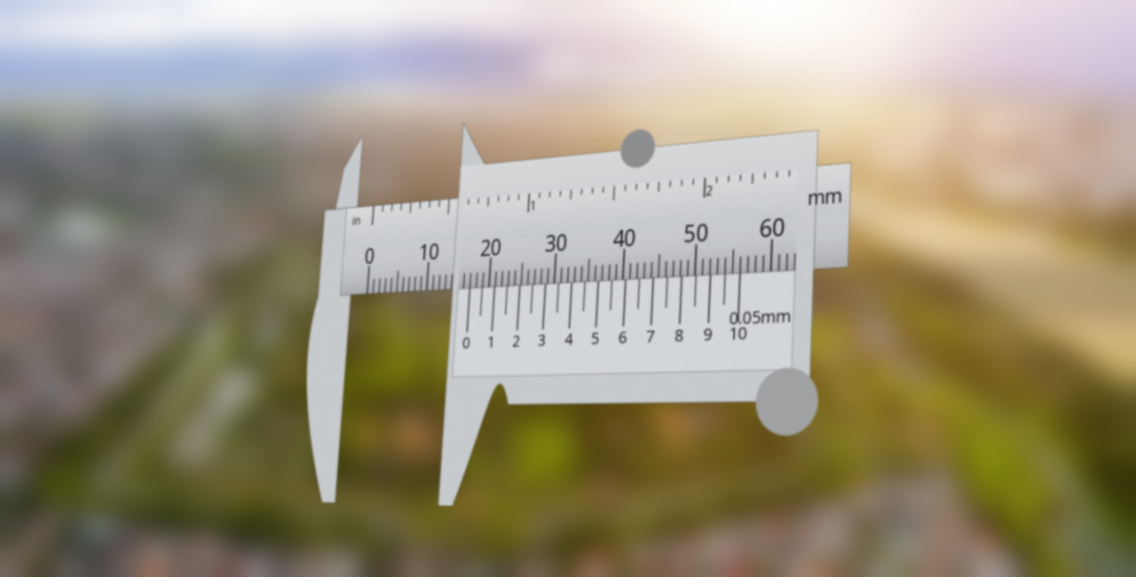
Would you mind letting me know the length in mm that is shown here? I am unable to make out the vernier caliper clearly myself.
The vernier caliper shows 17.0 mm
